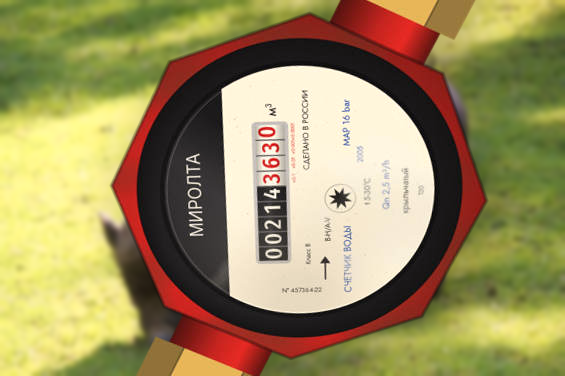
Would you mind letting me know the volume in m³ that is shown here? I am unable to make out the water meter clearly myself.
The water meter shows 214.3630 m³
